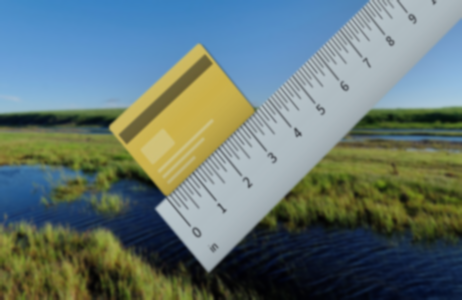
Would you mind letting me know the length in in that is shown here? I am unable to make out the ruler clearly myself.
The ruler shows 3.5 in
